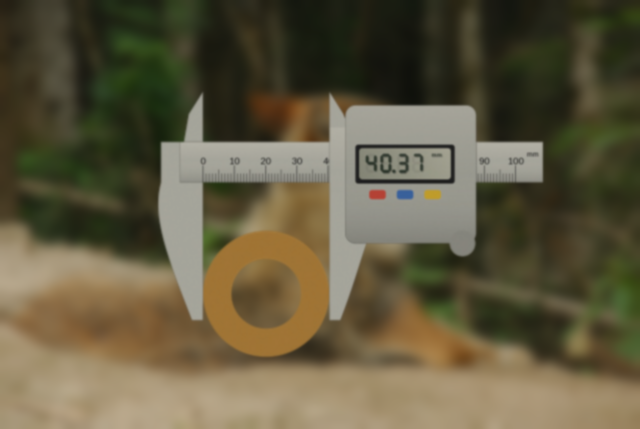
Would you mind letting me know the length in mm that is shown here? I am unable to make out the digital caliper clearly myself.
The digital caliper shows 40.37 mm
